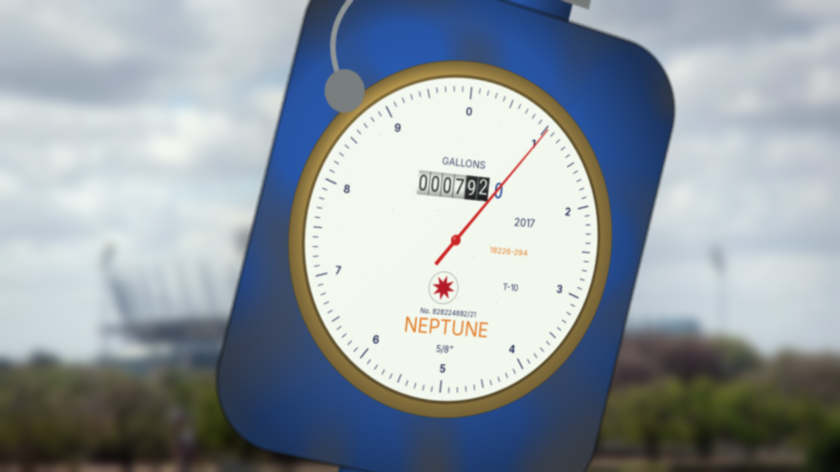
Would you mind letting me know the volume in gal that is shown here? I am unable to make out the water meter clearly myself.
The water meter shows 7921.0 gal
